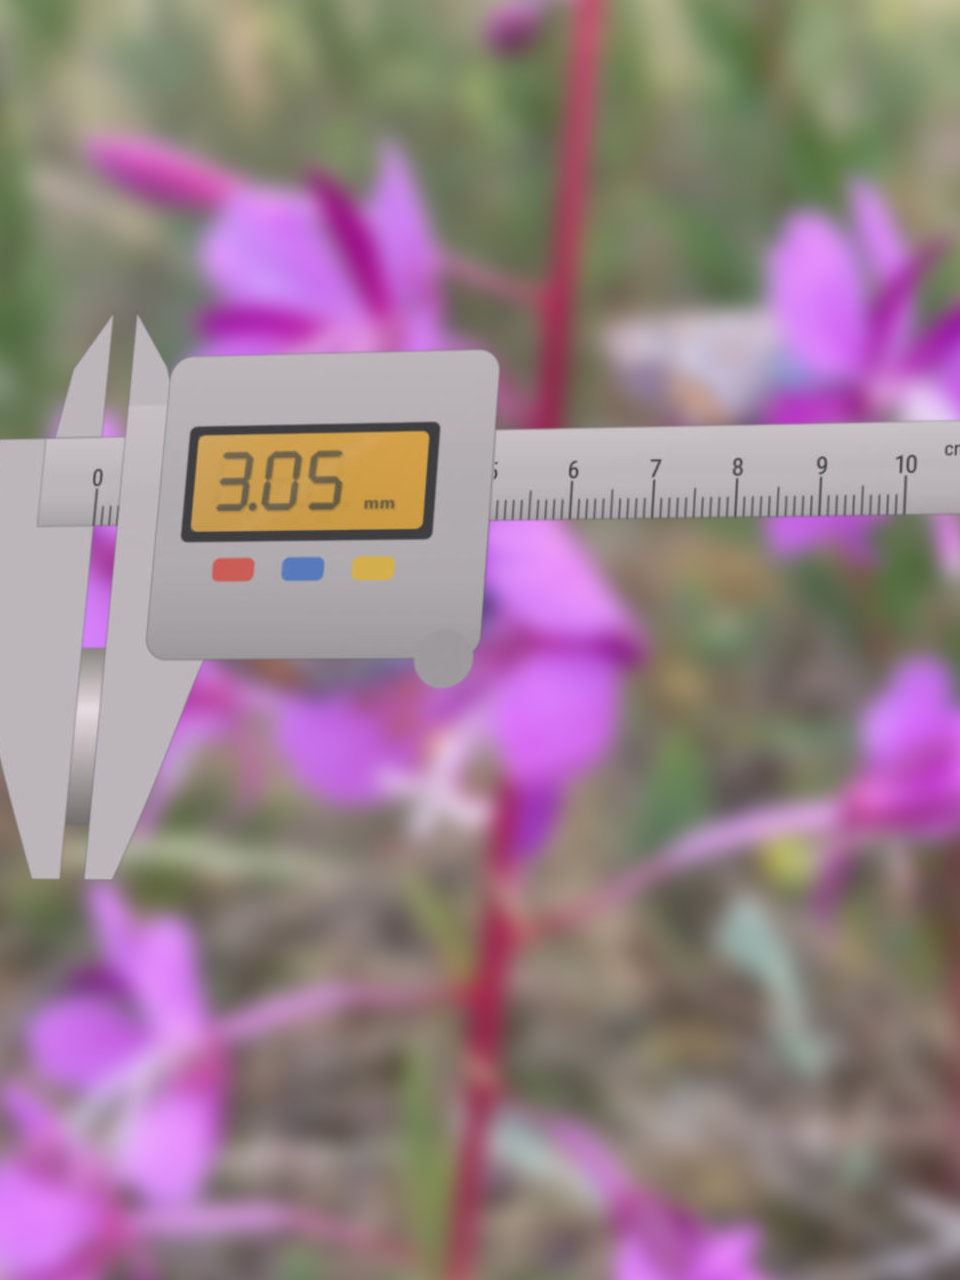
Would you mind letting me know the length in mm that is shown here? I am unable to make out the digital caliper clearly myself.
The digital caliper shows 3.05 mm
